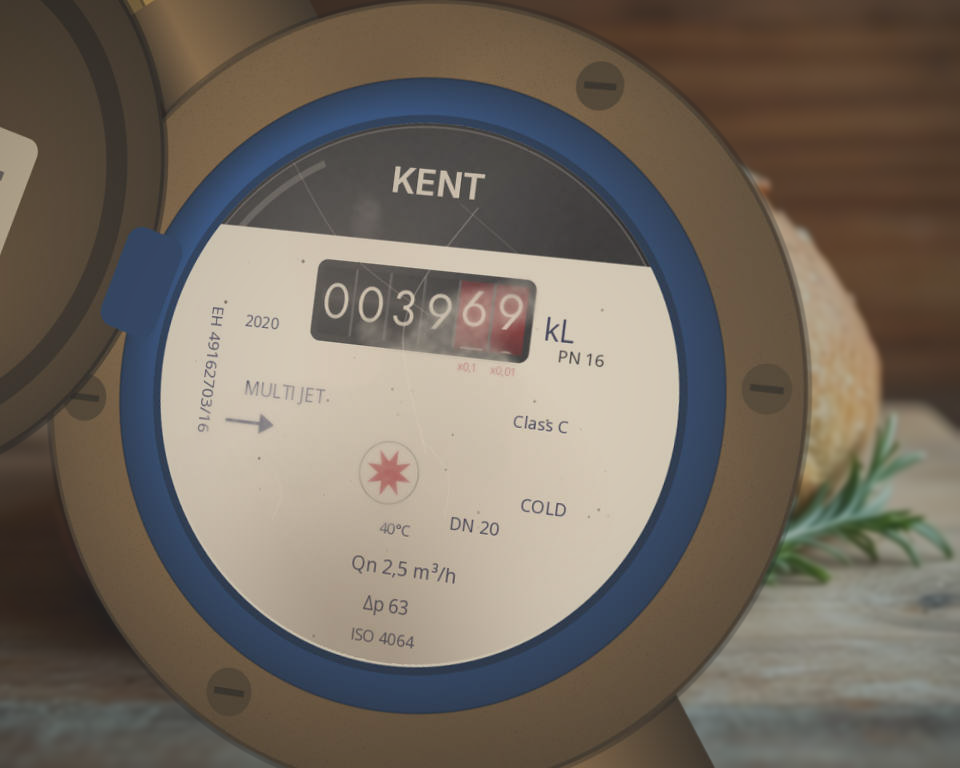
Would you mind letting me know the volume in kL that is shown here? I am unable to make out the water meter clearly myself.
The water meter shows 39.69 kL
